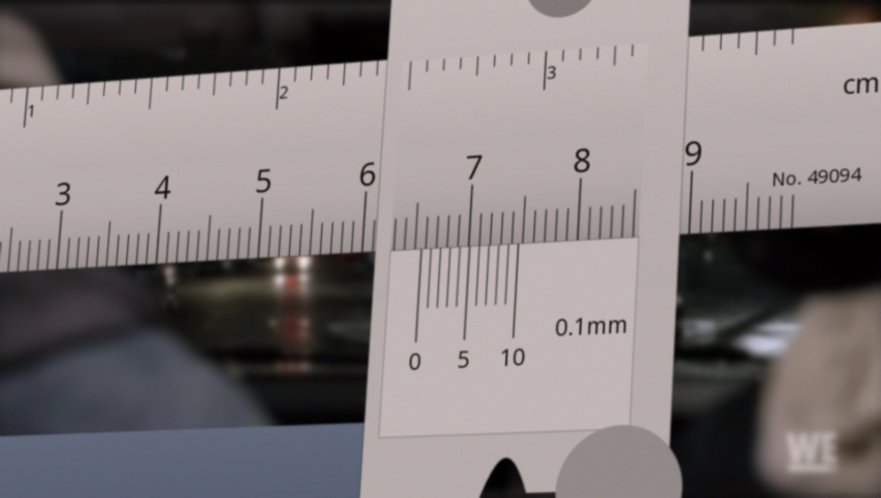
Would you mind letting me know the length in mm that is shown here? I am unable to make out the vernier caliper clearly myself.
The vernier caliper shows 65.6 mm
